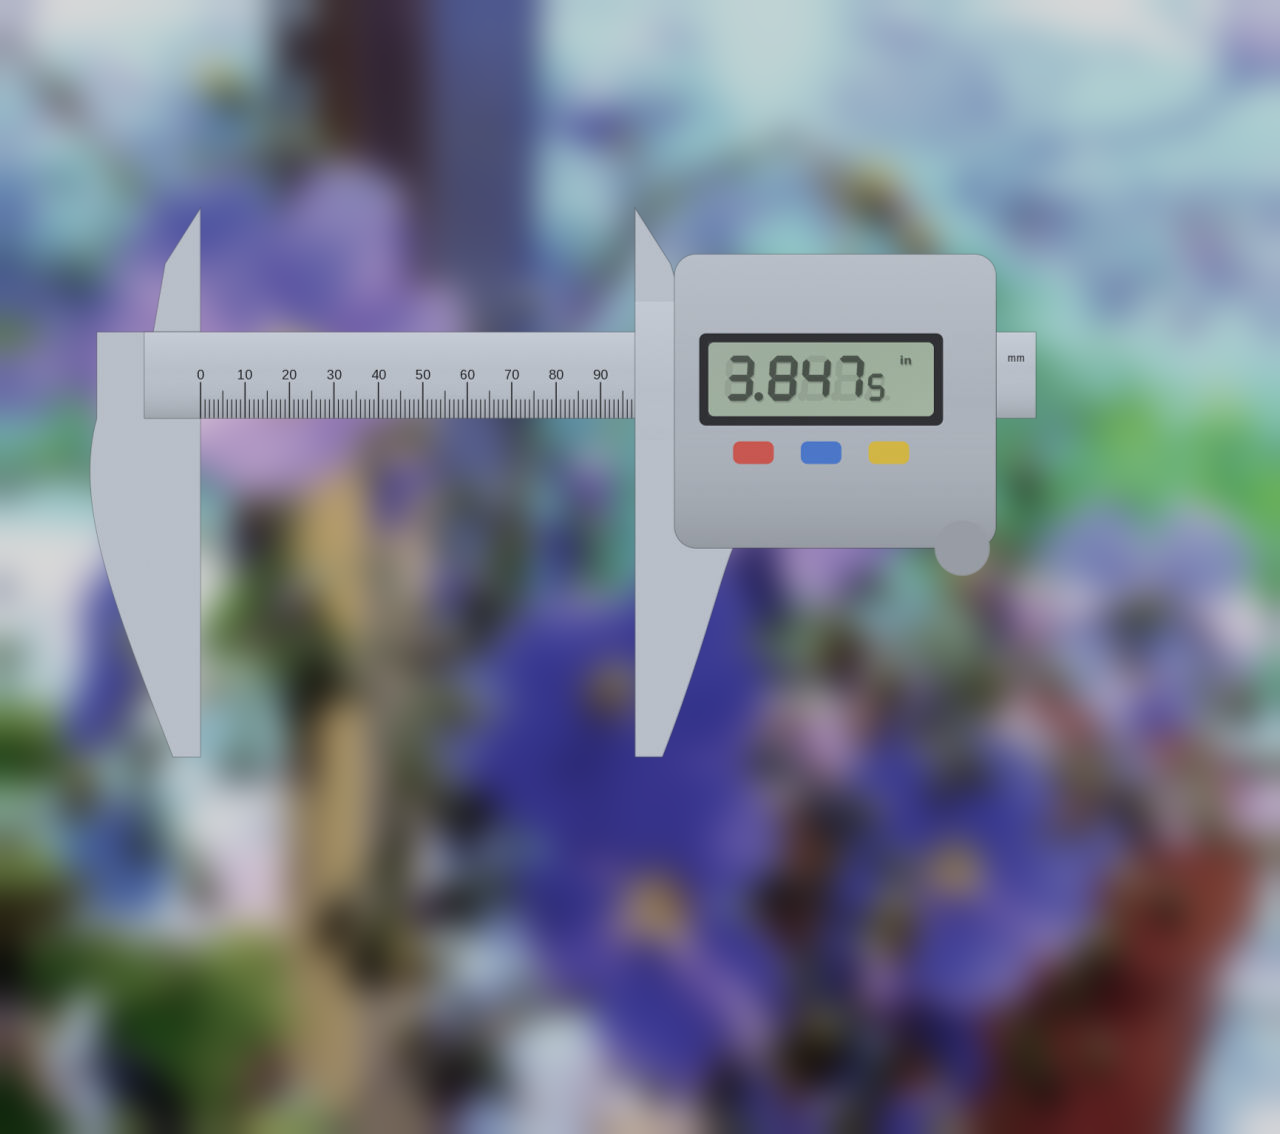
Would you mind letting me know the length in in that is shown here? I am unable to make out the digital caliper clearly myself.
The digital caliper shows 3.8475 in
